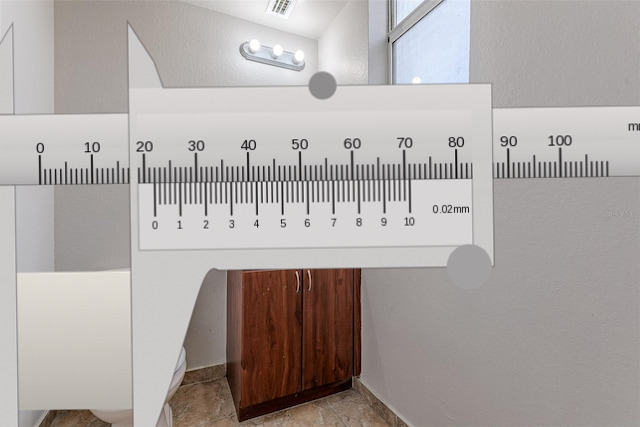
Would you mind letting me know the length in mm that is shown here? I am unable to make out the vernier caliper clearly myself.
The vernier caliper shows 22.0 mm
